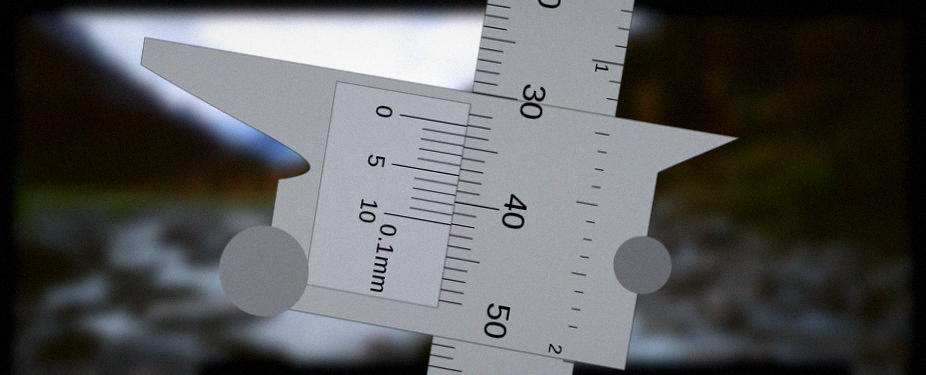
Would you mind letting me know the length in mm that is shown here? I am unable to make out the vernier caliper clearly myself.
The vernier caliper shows 33.1 mm
